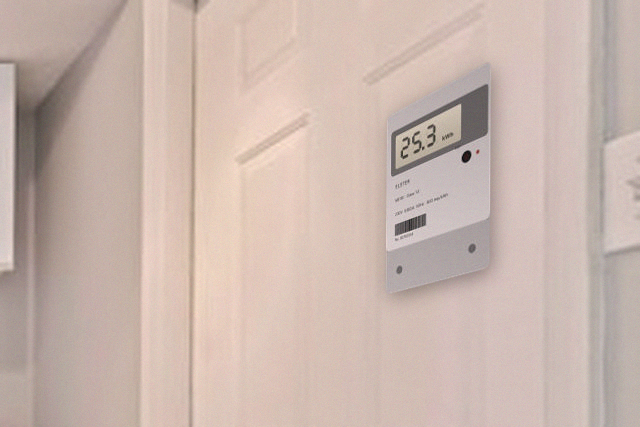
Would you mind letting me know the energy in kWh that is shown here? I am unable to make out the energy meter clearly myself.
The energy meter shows 25.3 kWh
